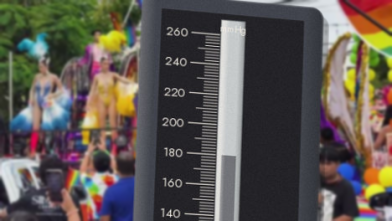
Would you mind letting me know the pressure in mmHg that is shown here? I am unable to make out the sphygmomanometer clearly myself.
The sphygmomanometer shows 180 mmHg
